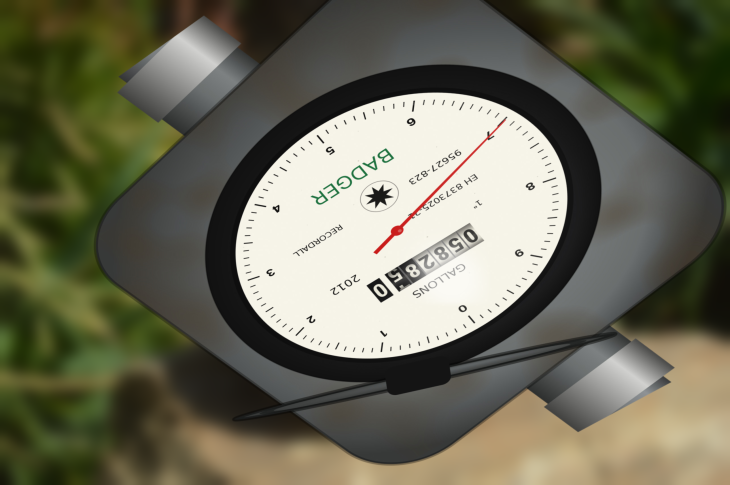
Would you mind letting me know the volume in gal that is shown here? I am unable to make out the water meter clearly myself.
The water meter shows 582847.0 gal
